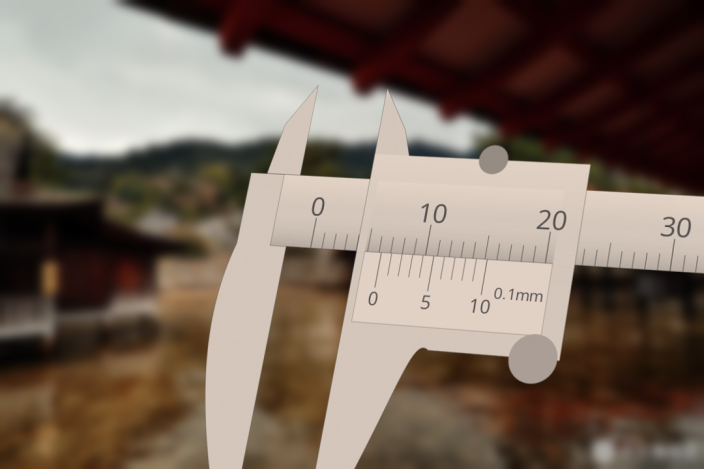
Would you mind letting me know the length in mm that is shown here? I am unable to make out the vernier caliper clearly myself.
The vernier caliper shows 6.2 mm
